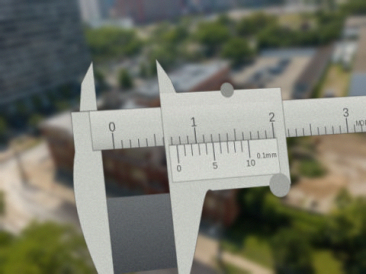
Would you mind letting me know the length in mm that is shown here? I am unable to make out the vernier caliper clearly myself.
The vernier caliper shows 7.6 mm
